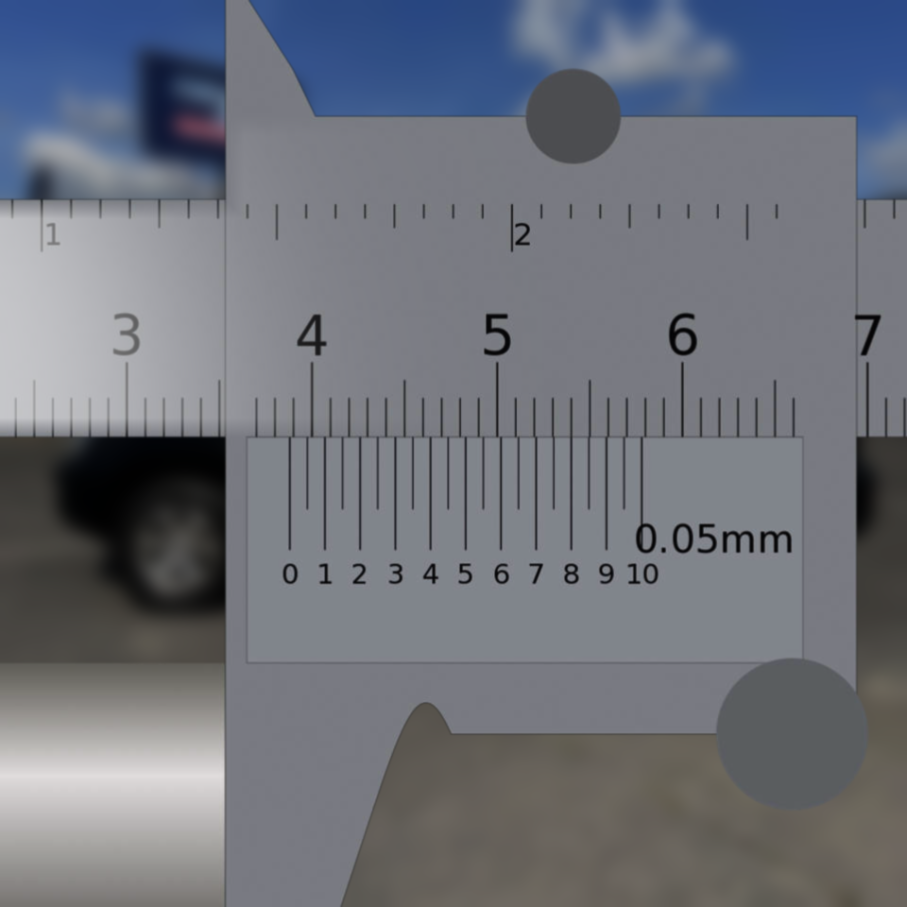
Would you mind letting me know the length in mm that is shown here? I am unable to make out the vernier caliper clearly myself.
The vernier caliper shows 38.8 mm
